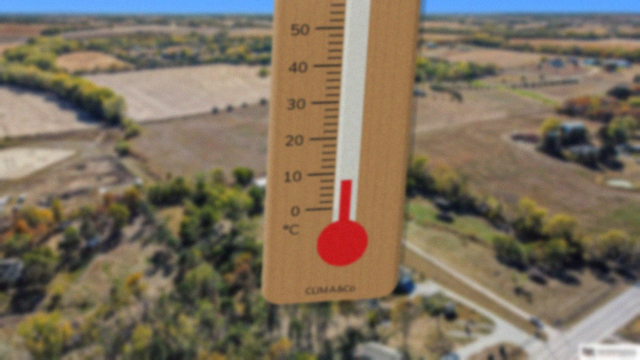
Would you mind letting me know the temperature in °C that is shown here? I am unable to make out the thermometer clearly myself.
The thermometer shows 8 °C
